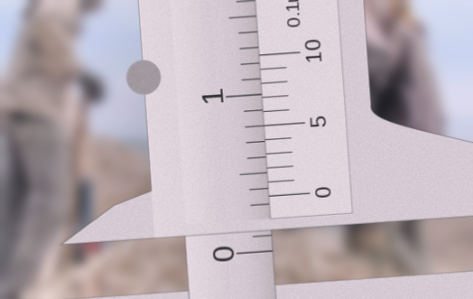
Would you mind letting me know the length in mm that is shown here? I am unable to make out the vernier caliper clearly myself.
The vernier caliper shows 3.5 mm
